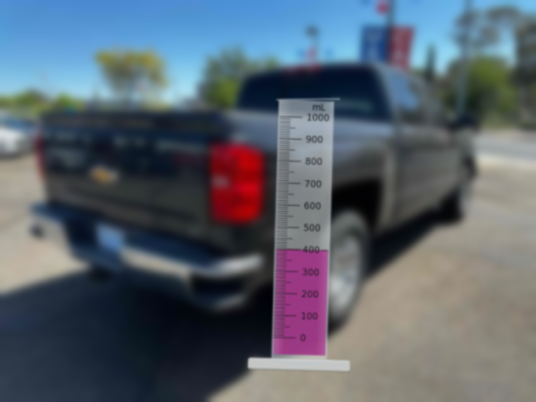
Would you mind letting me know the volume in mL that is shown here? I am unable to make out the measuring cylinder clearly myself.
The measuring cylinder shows 400 mL
